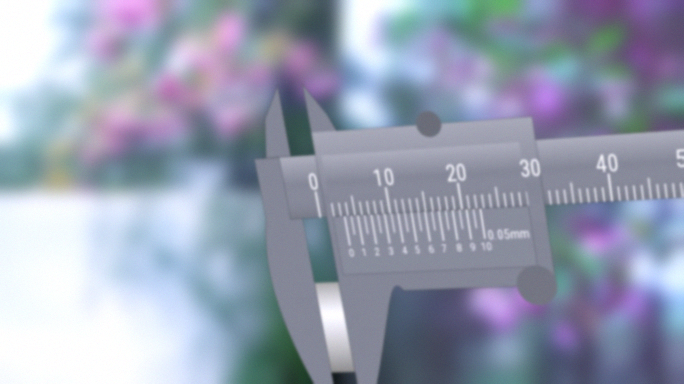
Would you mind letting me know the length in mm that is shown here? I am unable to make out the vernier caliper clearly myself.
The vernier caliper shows 3.5 mm
